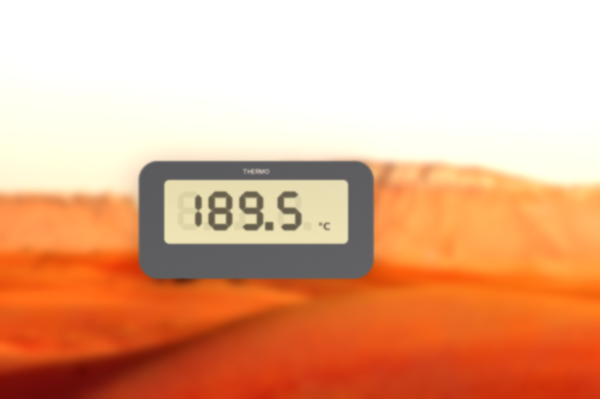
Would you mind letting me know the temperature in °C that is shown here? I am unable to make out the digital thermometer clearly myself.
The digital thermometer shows 189.5 °C
